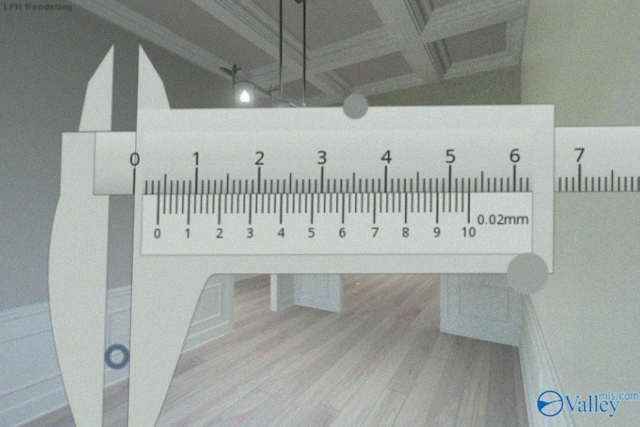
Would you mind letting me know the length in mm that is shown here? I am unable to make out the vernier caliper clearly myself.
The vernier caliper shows 4.0 mm
